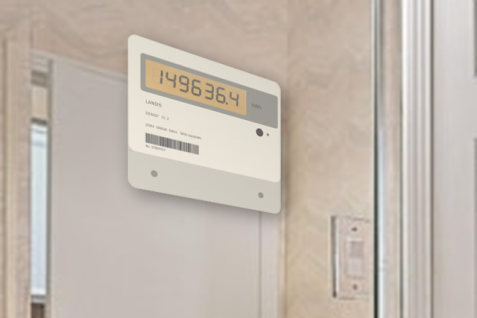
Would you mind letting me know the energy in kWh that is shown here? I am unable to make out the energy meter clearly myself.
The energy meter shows 149636.4 kWh
